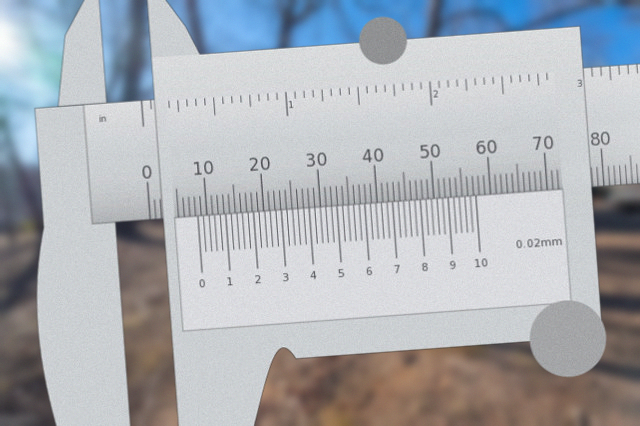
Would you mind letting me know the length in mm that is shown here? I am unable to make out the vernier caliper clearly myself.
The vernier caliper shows 8.4 mm
